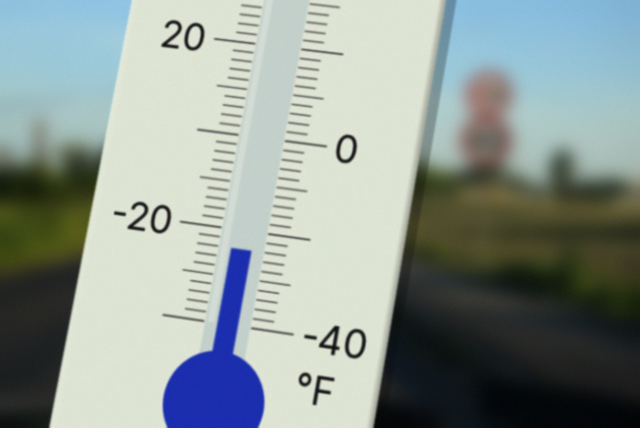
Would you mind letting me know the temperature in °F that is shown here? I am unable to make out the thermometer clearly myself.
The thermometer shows -24 °F
